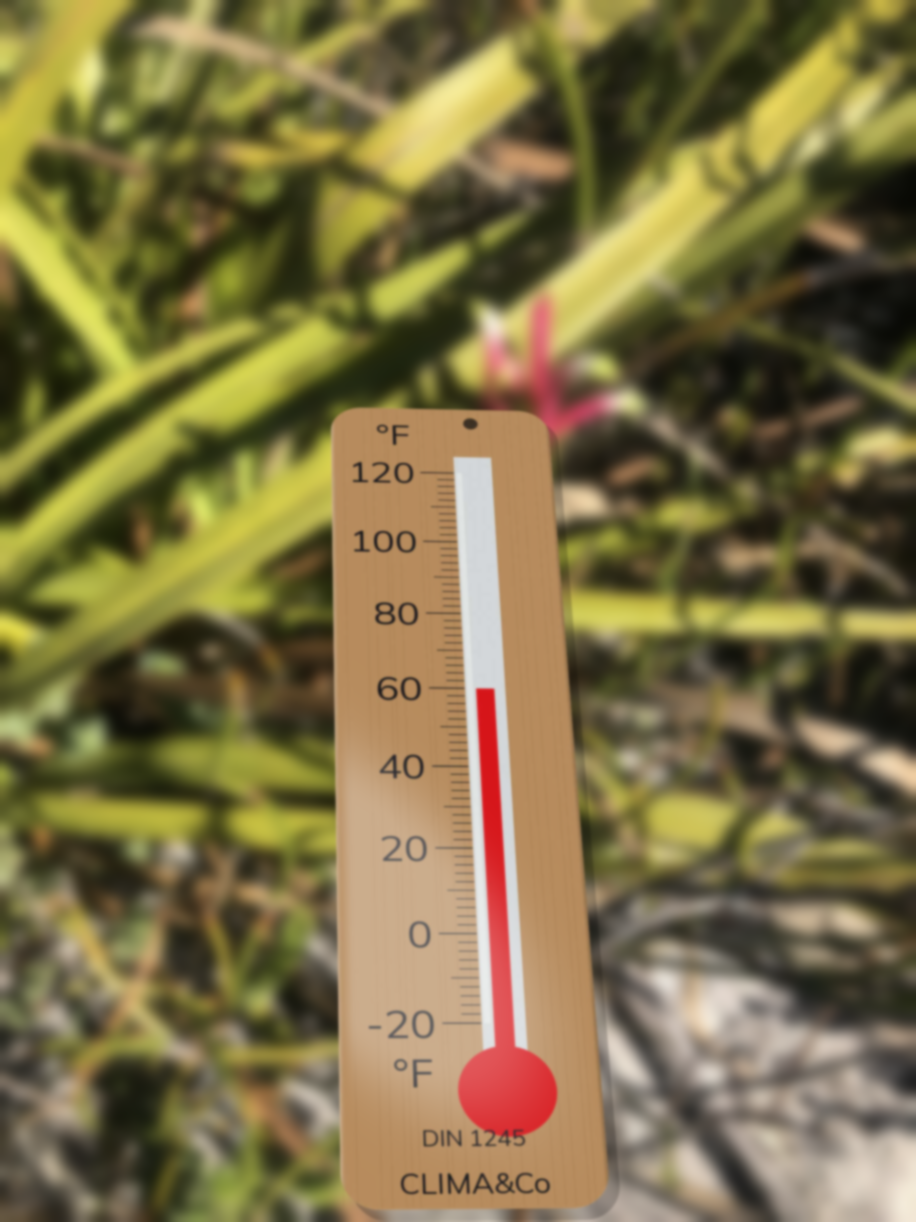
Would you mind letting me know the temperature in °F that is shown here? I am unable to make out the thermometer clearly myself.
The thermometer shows 60 °F
